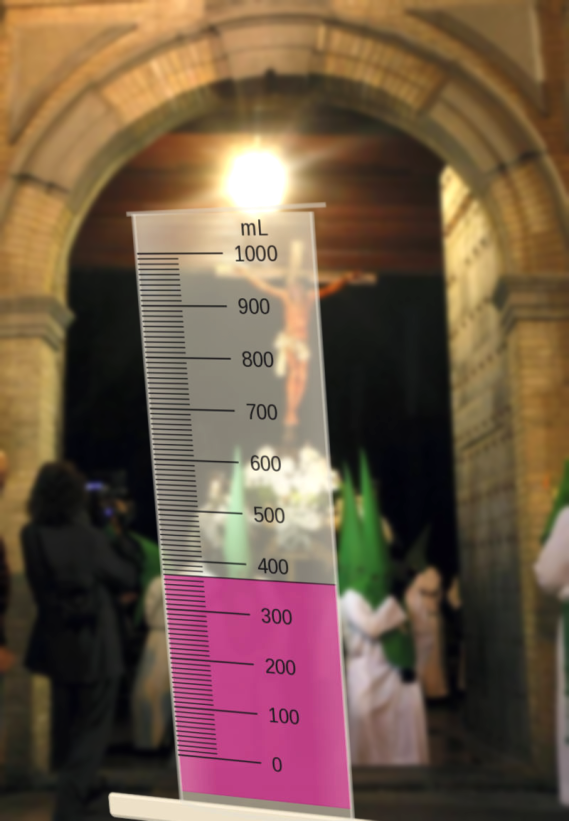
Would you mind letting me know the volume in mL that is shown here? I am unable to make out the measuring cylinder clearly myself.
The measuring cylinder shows 370 mL
